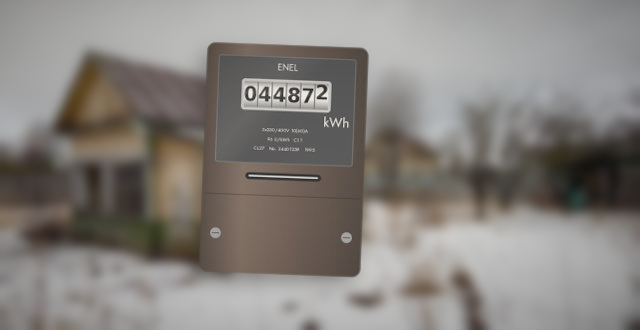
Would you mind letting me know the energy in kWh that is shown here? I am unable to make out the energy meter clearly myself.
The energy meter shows 44872 kWh
